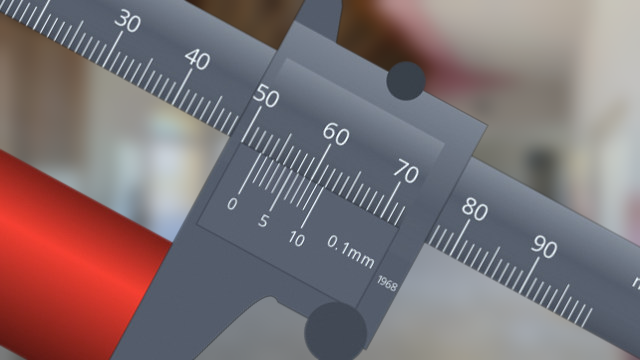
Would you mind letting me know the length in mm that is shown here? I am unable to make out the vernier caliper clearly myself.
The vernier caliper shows 52.8 mm
